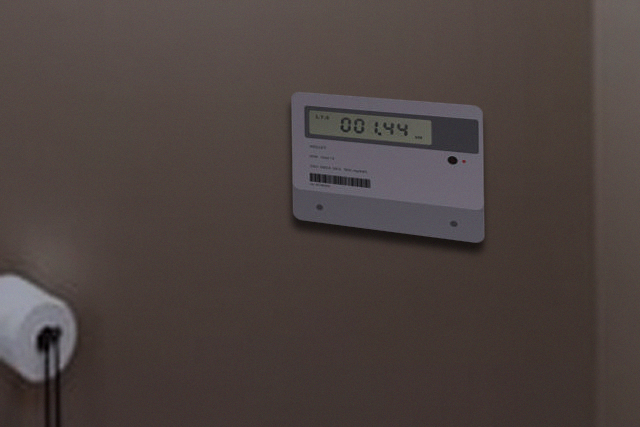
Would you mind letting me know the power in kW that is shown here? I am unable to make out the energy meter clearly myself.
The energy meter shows 1.44 kW
